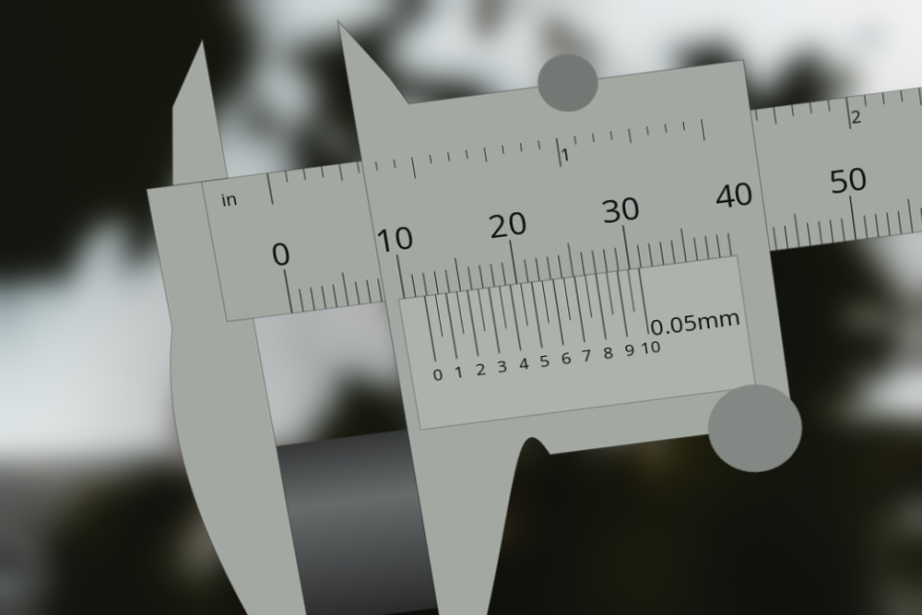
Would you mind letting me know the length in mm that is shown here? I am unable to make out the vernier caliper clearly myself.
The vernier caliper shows 11.8 mm
